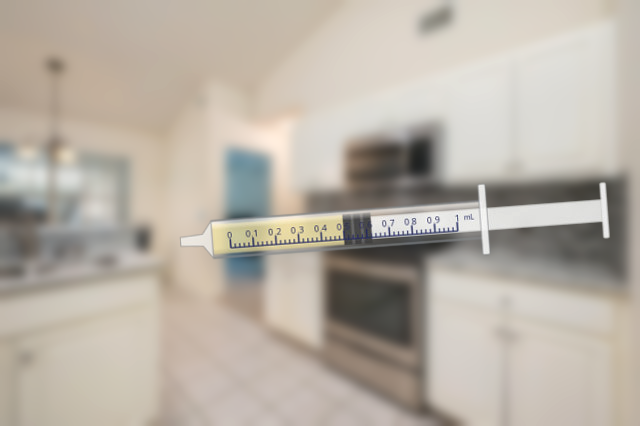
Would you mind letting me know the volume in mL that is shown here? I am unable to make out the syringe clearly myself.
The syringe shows 0.5 mL
